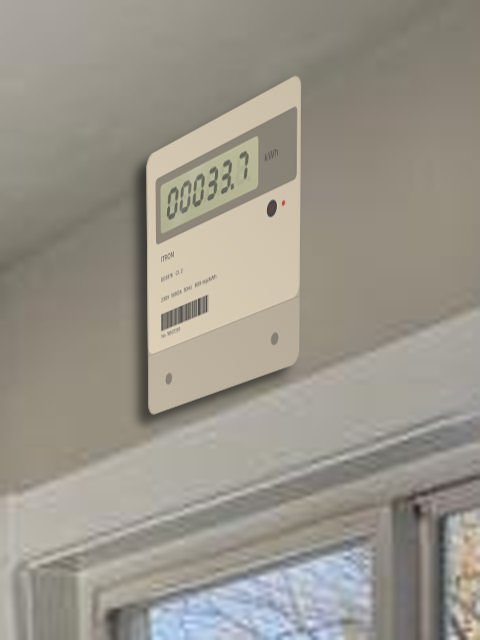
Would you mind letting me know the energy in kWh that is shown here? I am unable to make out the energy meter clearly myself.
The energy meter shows 33.7 kWh
